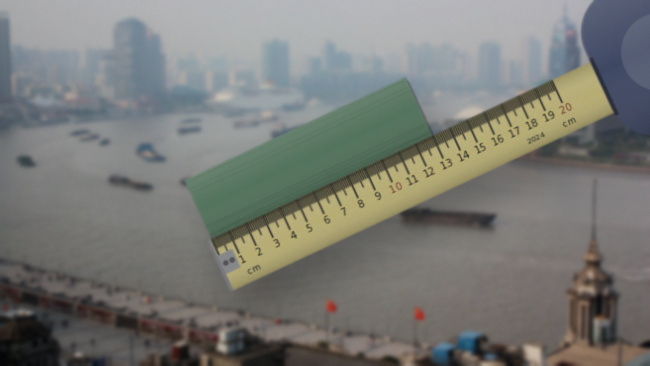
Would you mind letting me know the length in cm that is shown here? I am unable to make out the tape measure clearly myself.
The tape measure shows 13 cm
